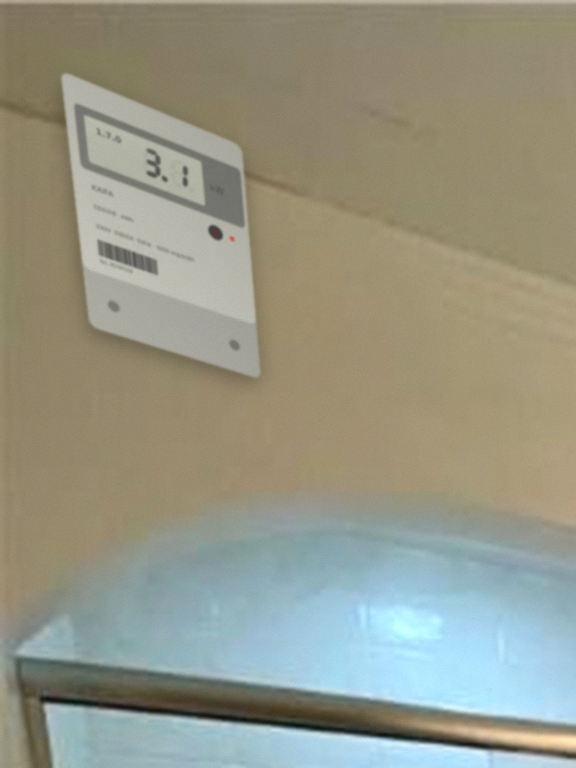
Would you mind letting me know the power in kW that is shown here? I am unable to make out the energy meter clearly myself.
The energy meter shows 3.1 kW
